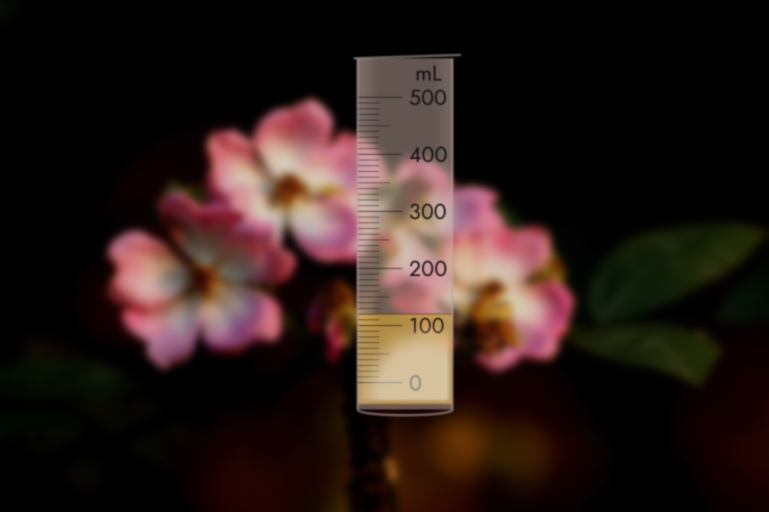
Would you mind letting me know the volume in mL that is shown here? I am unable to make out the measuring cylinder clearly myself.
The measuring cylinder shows 120 mL
